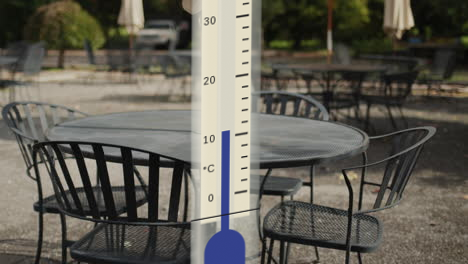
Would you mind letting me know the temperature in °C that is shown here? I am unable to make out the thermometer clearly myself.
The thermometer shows 11 °C
